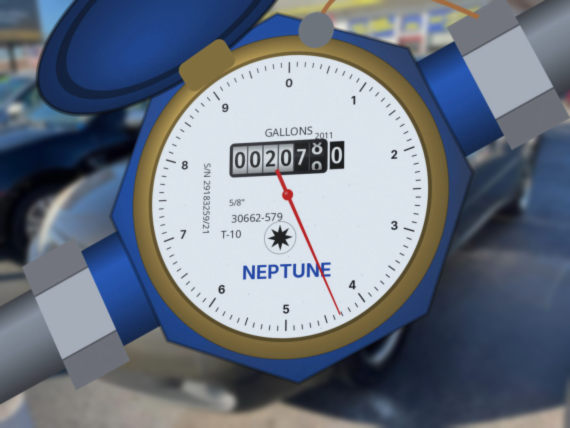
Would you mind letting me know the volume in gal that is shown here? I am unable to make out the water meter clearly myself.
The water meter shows 20784.3 gal
